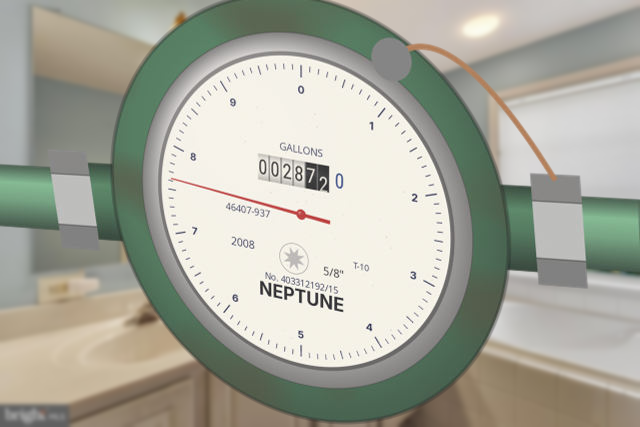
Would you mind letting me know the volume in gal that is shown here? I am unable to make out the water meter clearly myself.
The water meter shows 28717.6 gal
